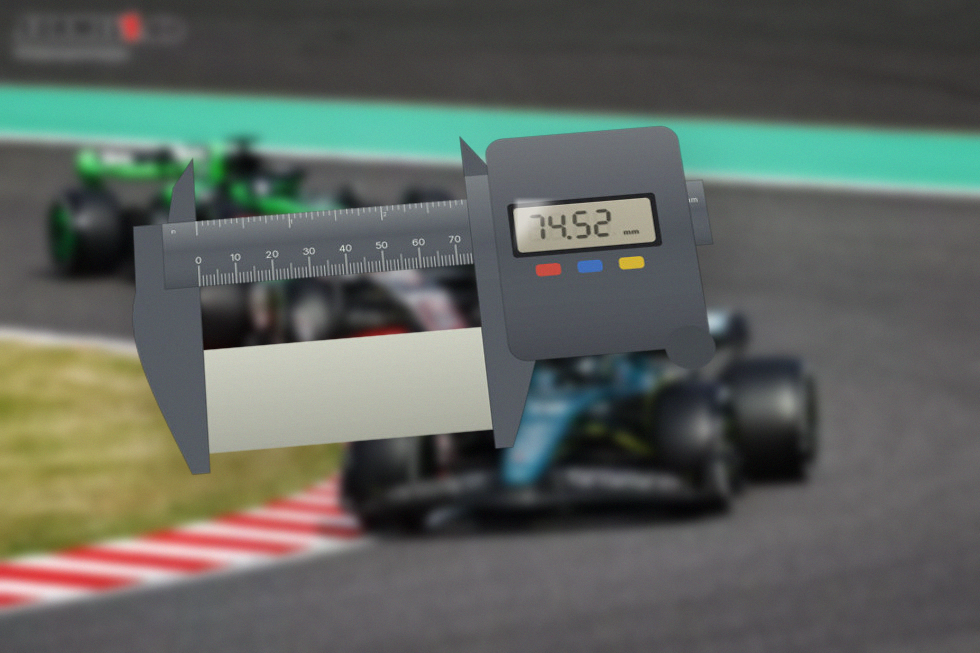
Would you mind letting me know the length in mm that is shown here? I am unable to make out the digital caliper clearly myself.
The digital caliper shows 74.52 mm
